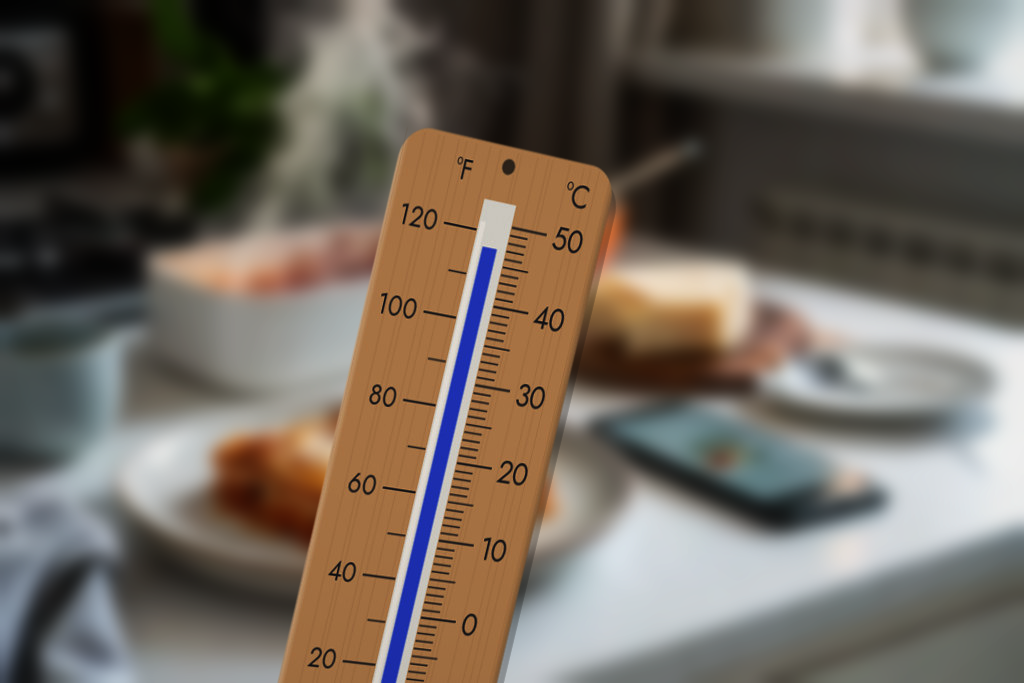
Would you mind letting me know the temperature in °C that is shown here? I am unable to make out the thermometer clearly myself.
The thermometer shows 47 °C
